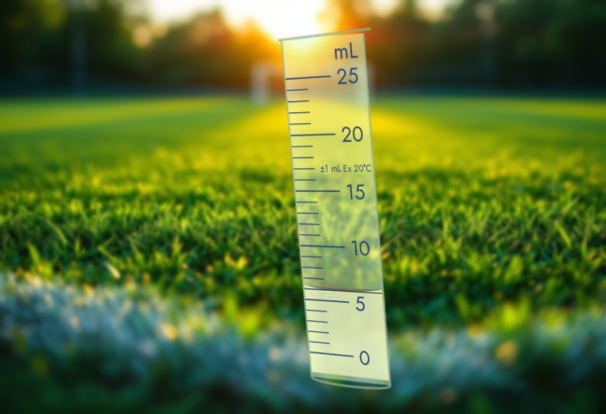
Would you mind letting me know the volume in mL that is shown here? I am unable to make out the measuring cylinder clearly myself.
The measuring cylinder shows 6 mL
